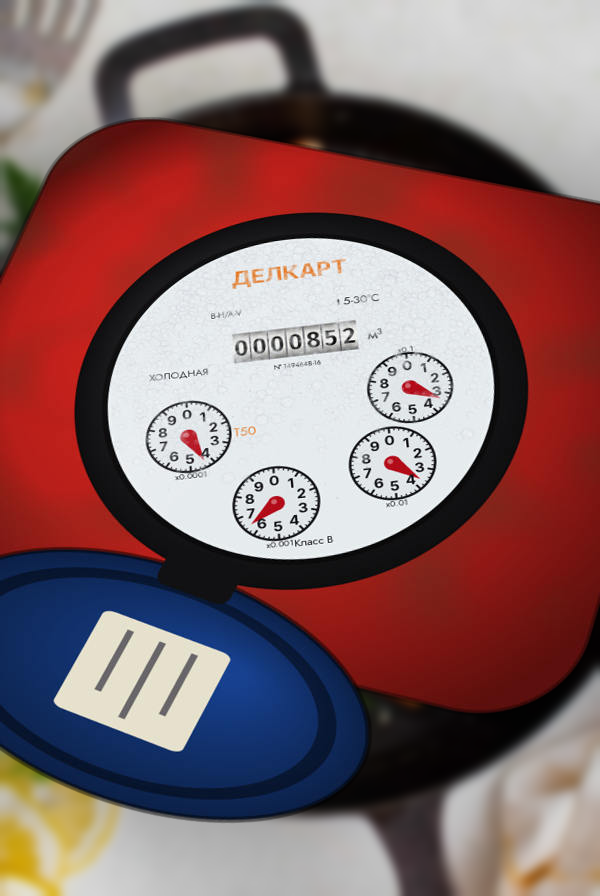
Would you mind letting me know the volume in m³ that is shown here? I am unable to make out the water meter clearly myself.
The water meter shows 852.3364 m³
